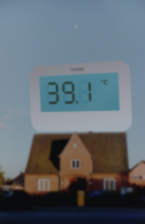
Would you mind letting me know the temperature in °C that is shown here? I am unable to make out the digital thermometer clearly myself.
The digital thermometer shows 39.1 °C
